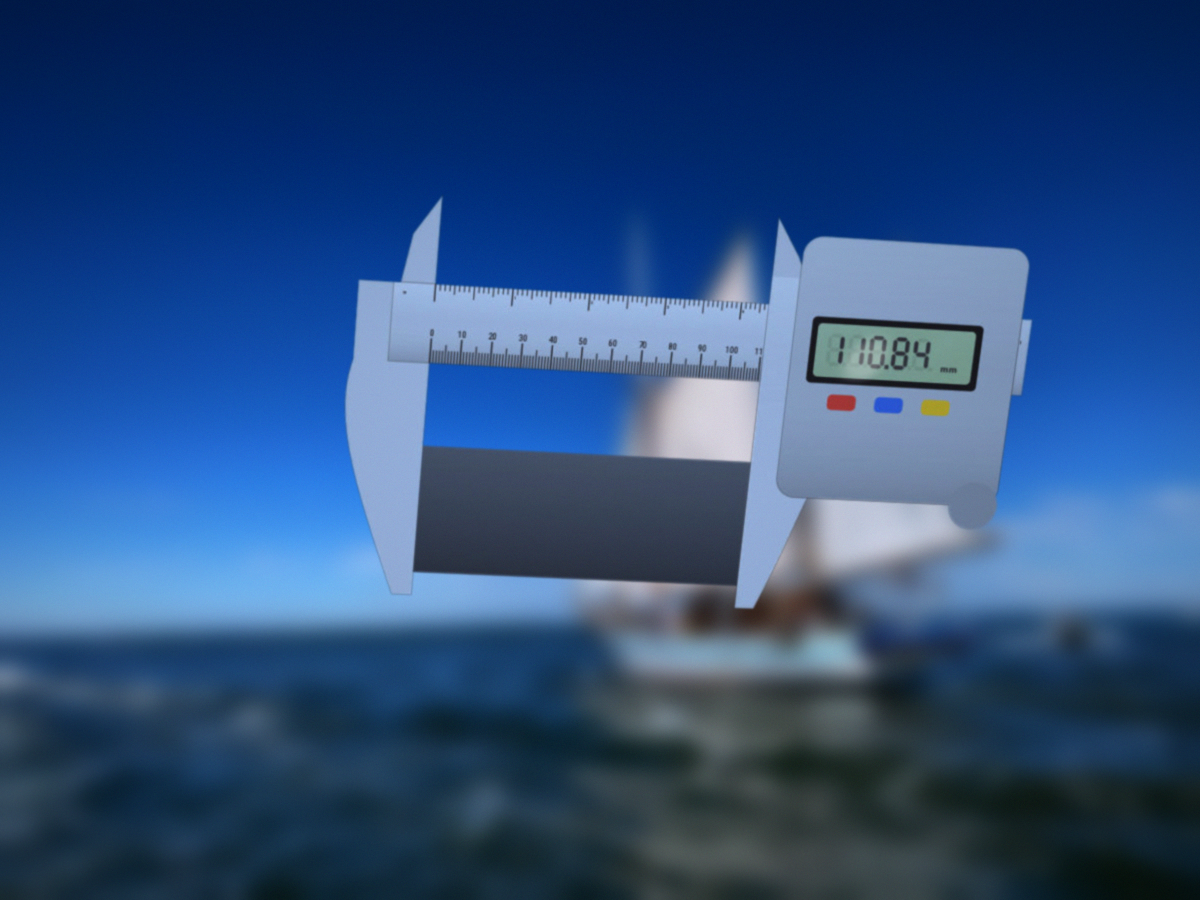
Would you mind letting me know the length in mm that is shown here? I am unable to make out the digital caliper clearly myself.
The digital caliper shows 110.84 mm
